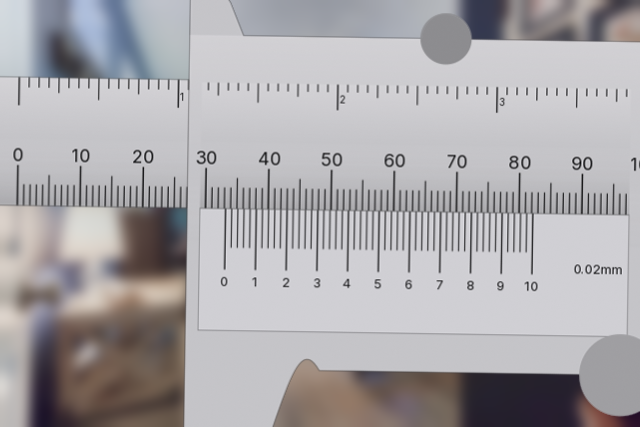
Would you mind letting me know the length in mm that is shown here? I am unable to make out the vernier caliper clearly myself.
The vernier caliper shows 33.2 mm
